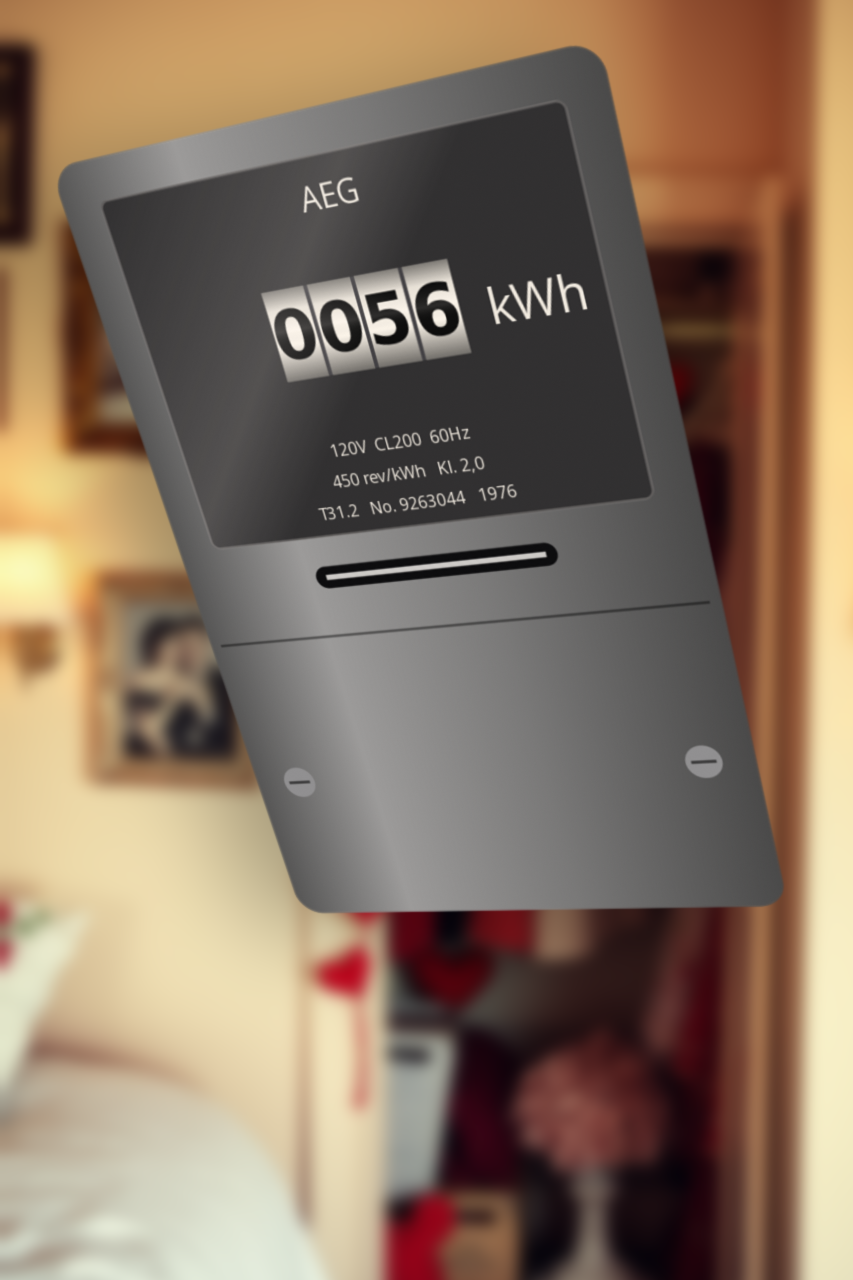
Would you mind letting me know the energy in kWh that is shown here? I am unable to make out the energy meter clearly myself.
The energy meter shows 56 kWh
